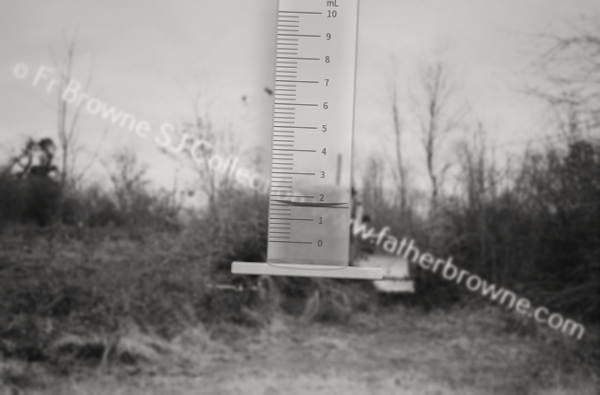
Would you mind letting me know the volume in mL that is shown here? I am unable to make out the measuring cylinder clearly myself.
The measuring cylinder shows 1.6 mL
